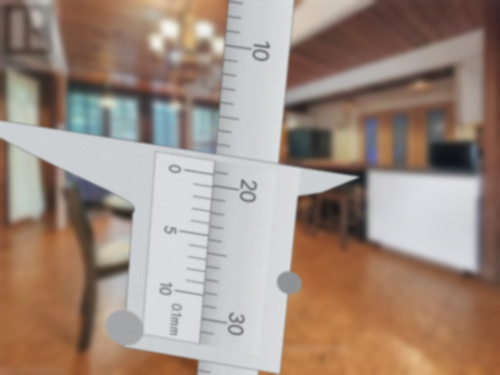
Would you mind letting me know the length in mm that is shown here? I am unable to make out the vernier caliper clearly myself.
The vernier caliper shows 19.2 mm
